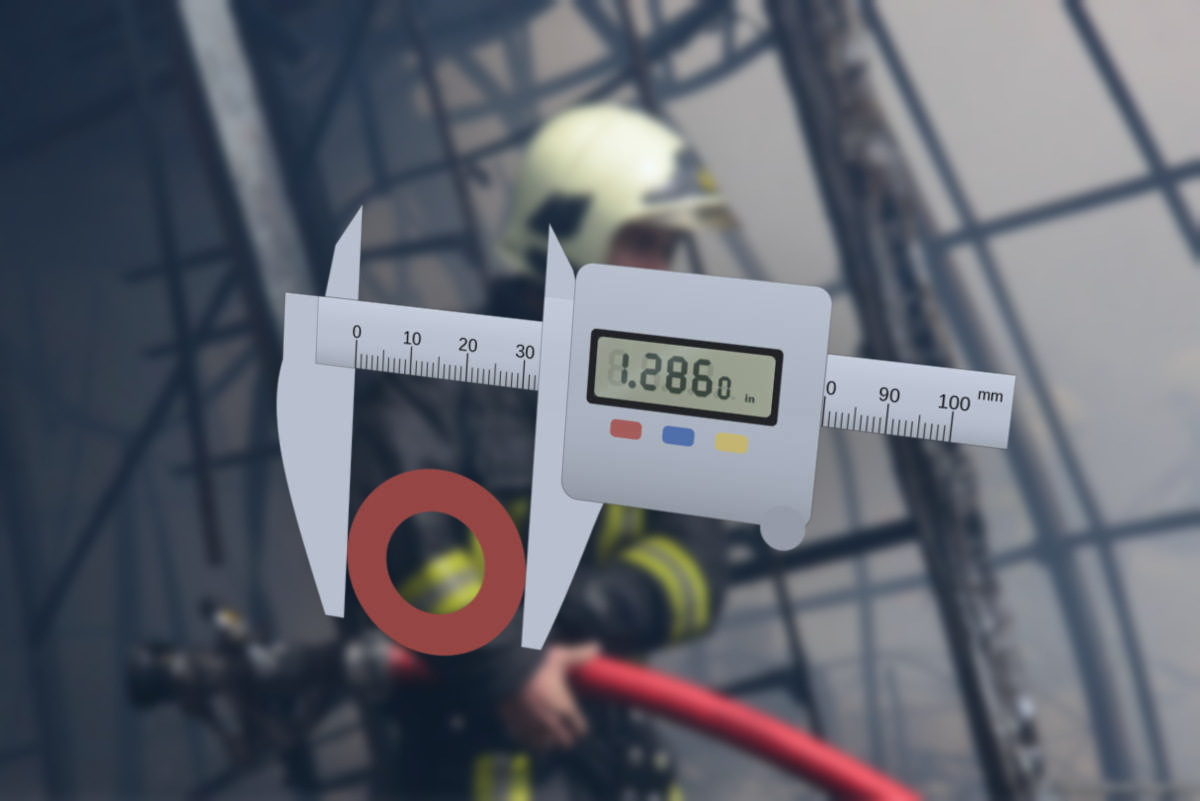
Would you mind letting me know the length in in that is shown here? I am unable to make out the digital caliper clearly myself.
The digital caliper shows 1.2860 in
